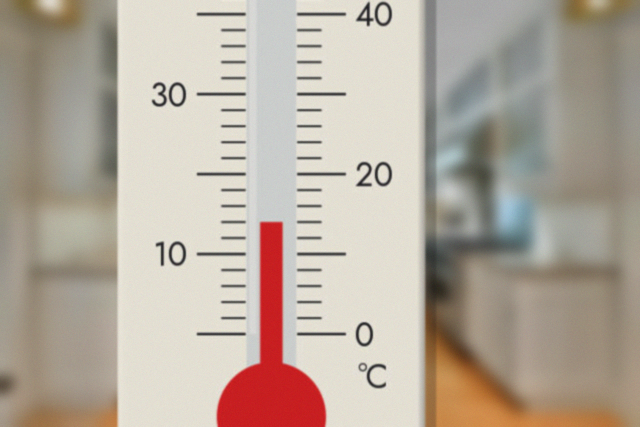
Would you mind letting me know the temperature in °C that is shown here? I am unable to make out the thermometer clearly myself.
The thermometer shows 14 °C
